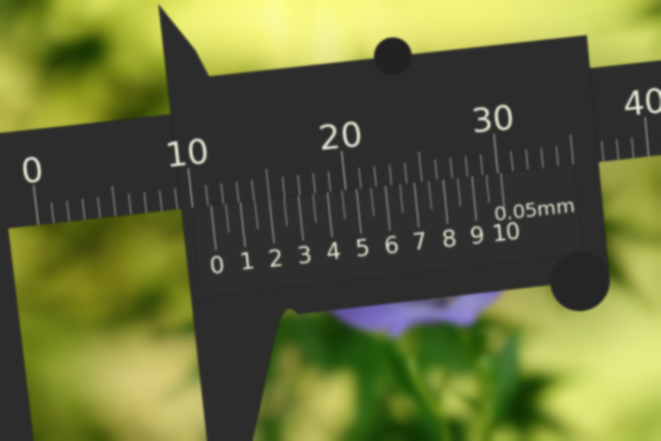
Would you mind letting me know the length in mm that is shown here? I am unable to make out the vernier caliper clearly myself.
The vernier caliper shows 11.2 mm
